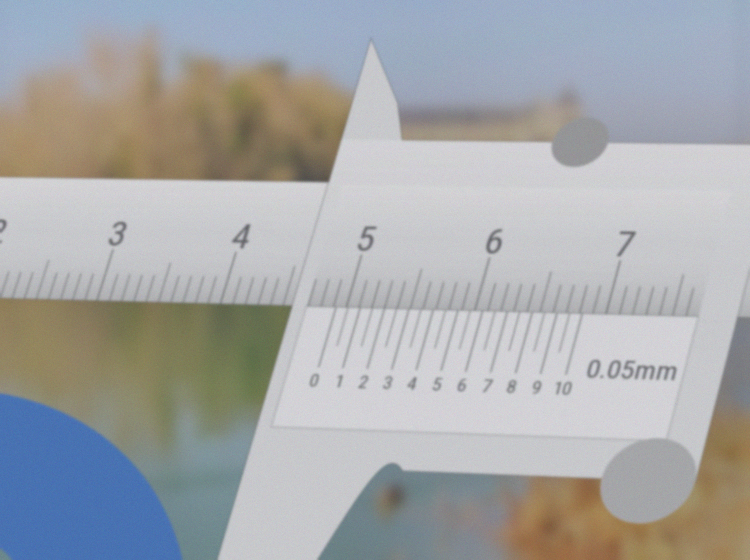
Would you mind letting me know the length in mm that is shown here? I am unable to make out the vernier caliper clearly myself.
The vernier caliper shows 49.2 mm
